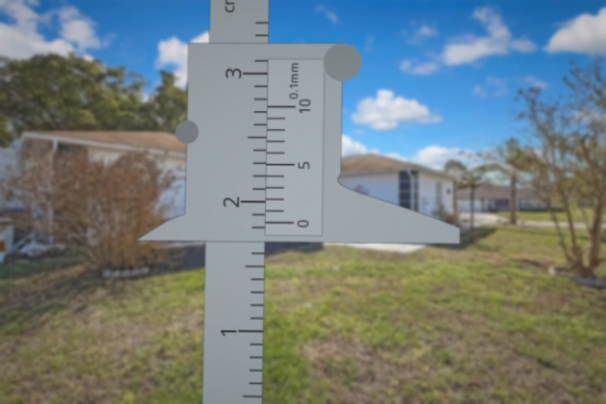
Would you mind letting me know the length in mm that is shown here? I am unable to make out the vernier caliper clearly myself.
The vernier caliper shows 18.4 mm
